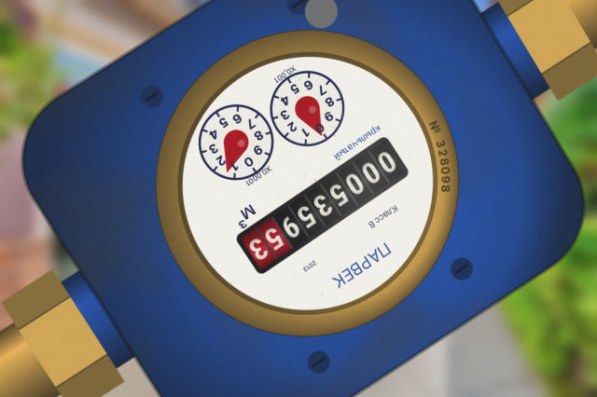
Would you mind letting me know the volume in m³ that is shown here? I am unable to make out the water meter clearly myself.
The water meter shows 5359.5301 m³
